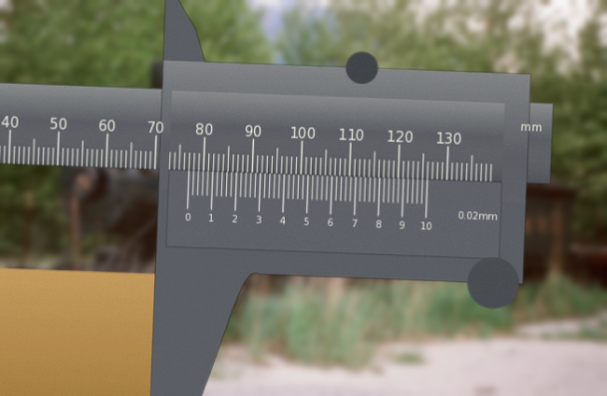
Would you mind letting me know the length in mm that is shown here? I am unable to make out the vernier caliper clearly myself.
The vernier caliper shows 77.0 mm
